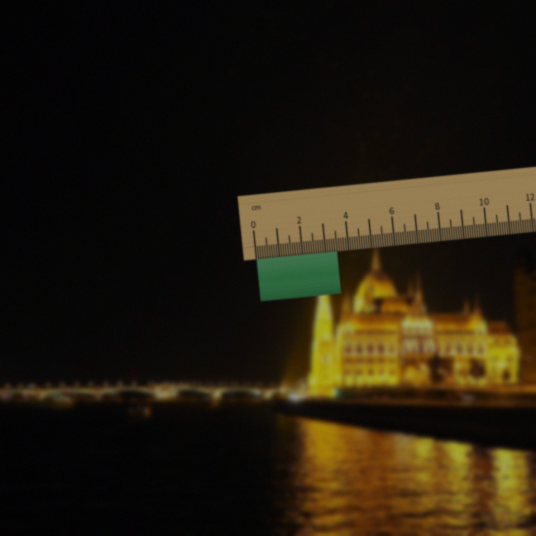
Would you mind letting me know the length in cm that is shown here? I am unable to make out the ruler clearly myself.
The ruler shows 3.5 cm
